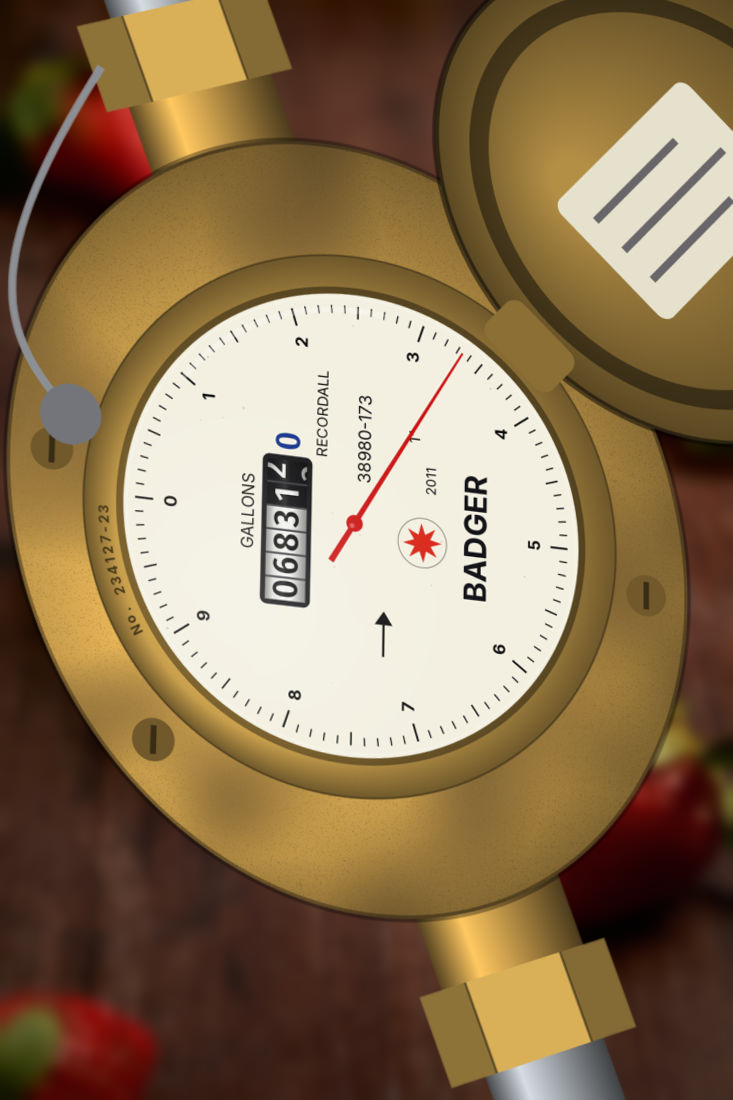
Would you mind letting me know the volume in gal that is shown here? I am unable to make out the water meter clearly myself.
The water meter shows 683123.3 gal
